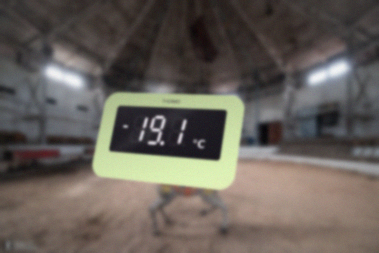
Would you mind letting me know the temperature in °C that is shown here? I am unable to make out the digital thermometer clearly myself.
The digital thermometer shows -19.1 °C
